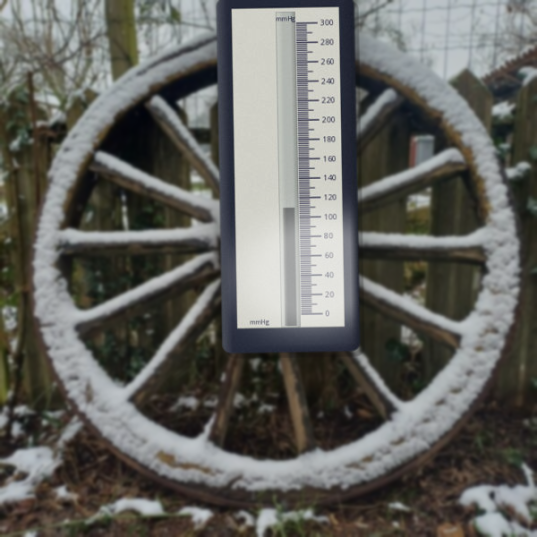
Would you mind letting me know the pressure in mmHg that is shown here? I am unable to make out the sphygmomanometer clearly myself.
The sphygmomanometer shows 110 mmHg
